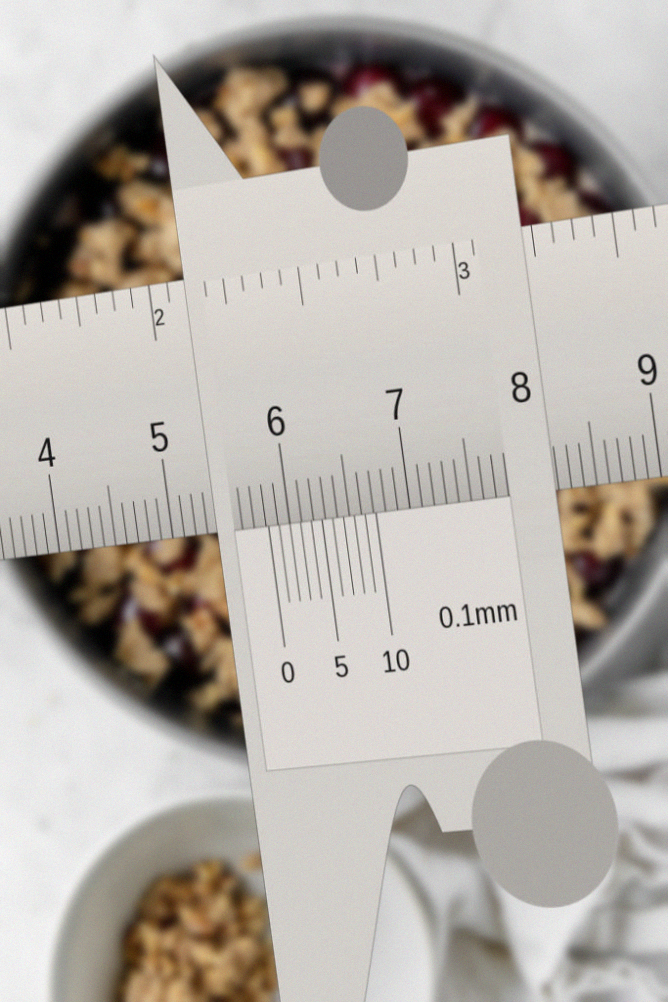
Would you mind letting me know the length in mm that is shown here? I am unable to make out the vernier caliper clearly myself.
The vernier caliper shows 58.2 mm
